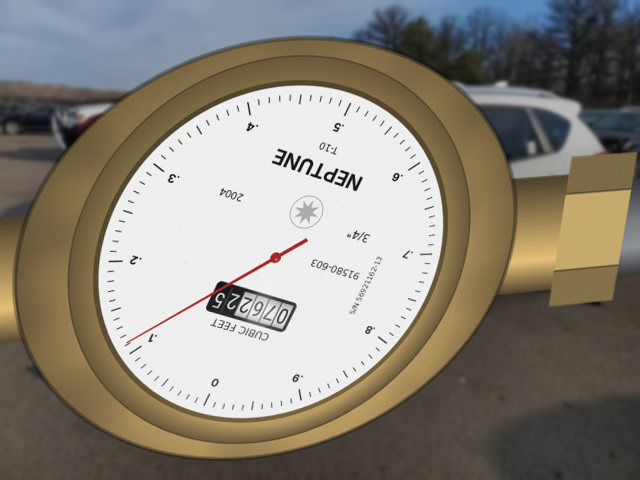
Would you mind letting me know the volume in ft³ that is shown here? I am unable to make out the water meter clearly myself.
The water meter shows 76225.11 ft³
